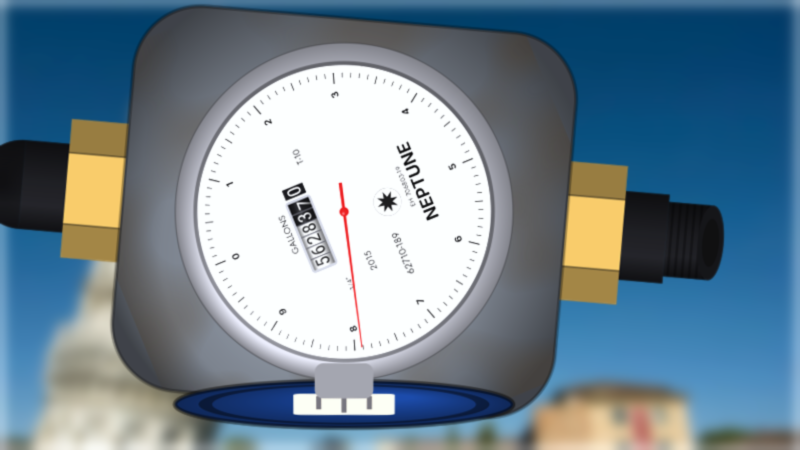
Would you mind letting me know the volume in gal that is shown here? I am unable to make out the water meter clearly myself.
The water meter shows 5628367.9 gal
